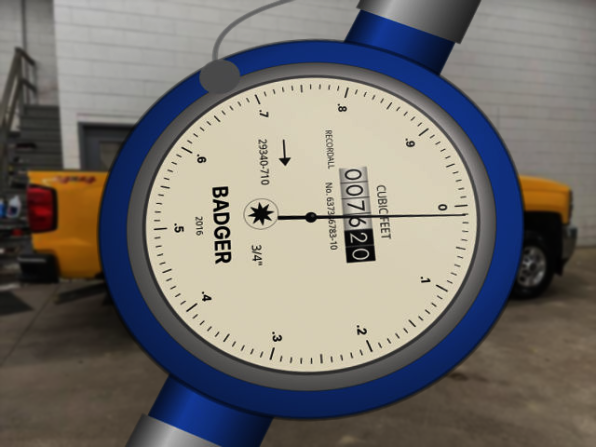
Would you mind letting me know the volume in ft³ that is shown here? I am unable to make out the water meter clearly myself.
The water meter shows 7620.01 ft³
